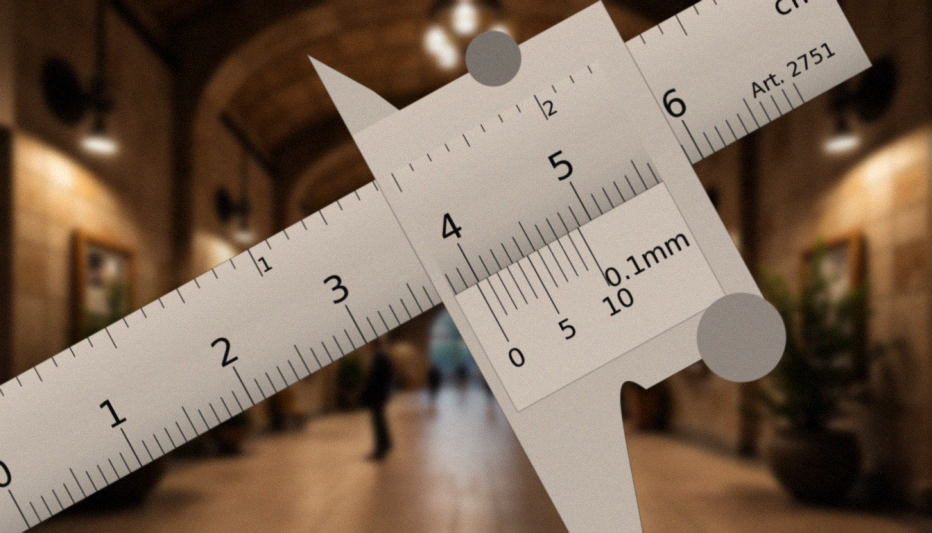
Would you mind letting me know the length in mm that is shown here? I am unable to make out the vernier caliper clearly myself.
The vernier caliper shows 39.8 mm
